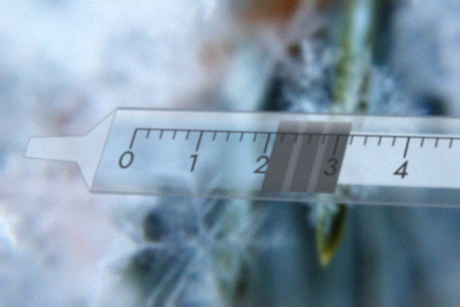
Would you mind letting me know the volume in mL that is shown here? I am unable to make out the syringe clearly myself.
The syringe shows 2.1 mL
